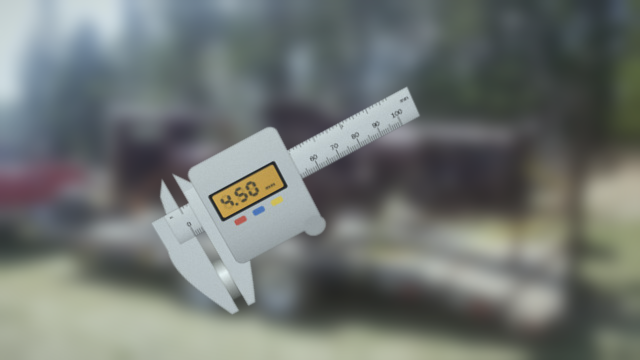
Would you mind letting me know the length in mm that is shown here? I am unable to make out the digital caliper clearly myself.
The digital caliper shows 4.50 mm
